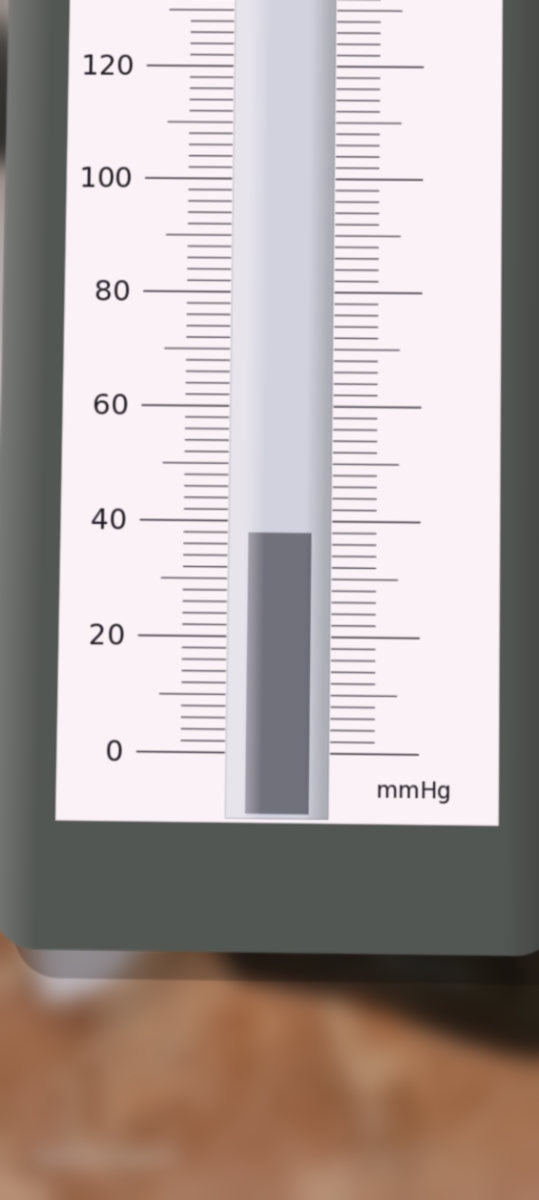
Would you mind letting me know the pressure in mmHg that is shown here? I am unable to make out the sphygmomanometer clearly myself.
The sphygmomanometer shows 38 mmHg
